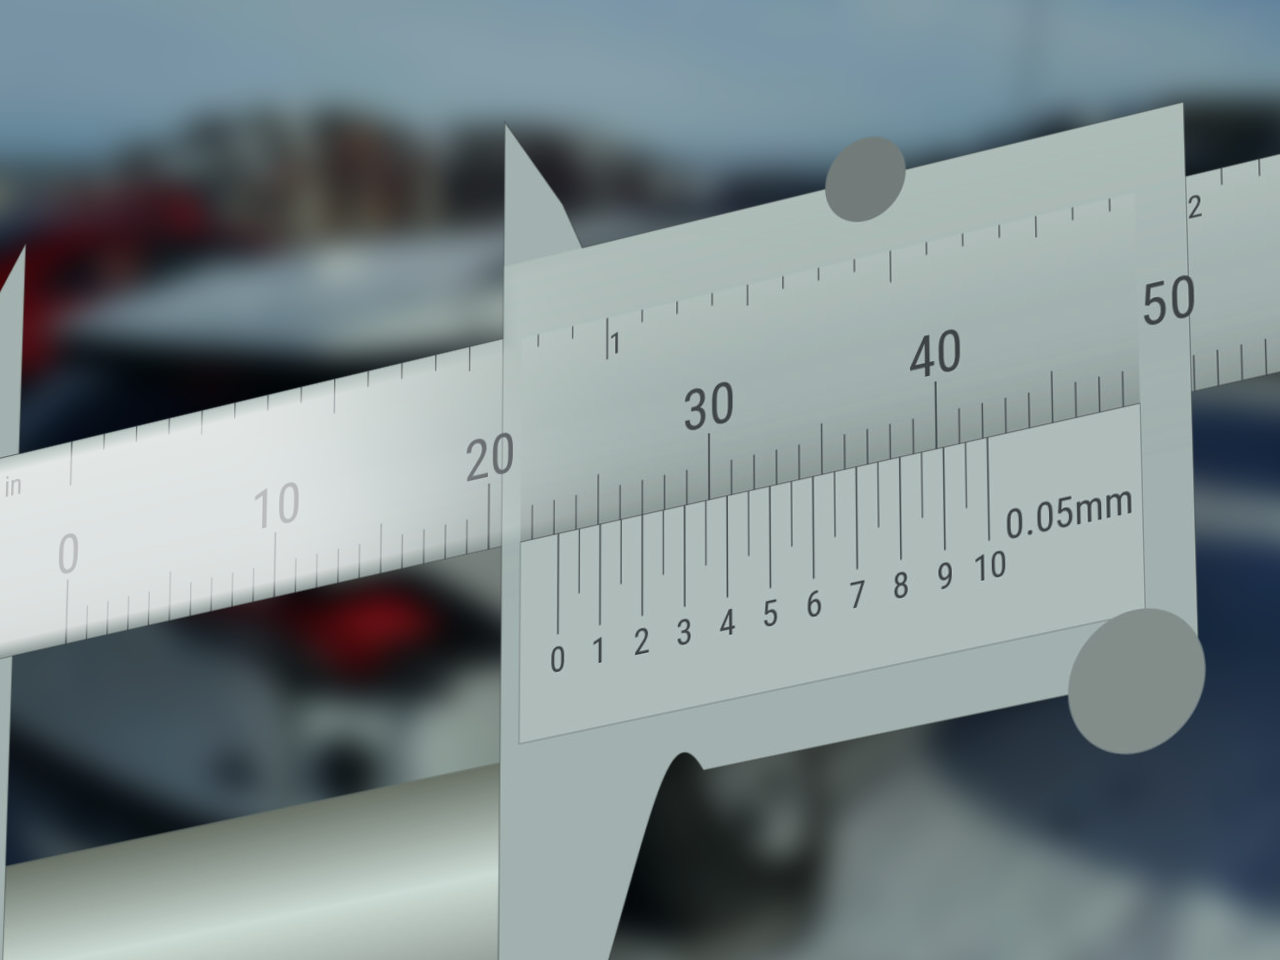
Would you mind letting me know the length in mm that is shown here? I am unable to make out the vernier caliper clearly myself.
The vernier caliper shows 23.2 mm
